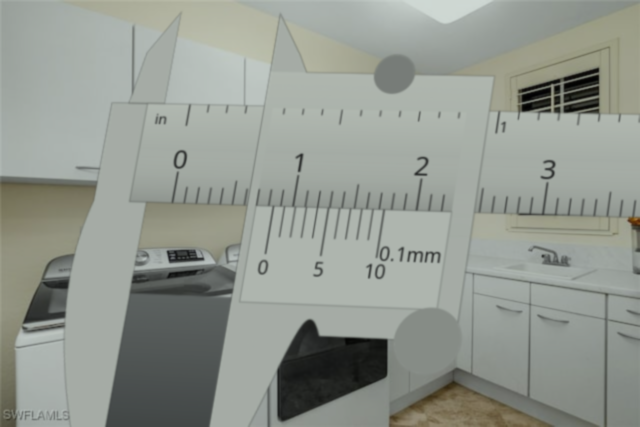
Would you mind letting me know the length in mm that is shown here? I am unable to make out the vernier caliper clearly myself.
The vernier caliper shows 8.4 mm
